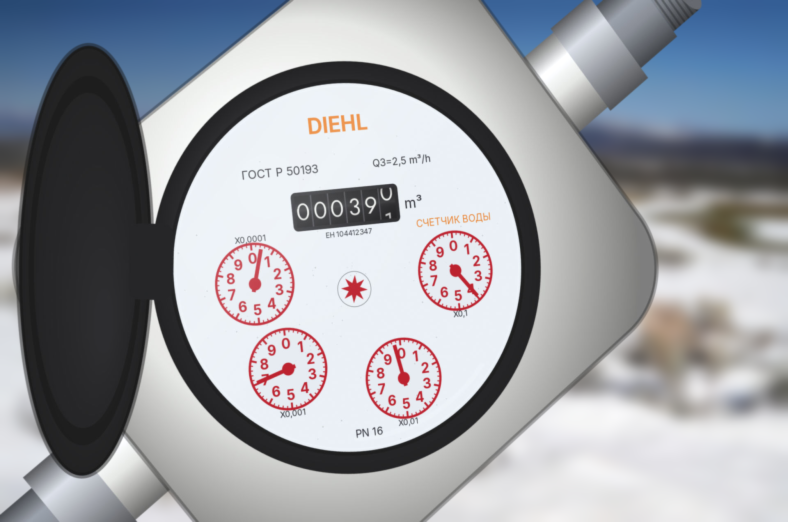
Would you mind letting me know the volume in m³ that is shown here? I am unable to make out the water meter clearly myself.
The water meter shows 390.3970 m³
